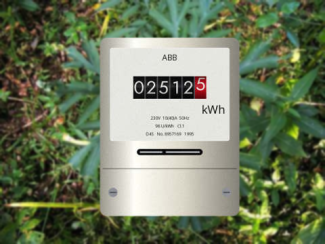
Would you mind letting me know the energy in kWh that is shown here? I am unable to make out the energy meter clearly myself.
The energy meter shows 2512.5 kWh
